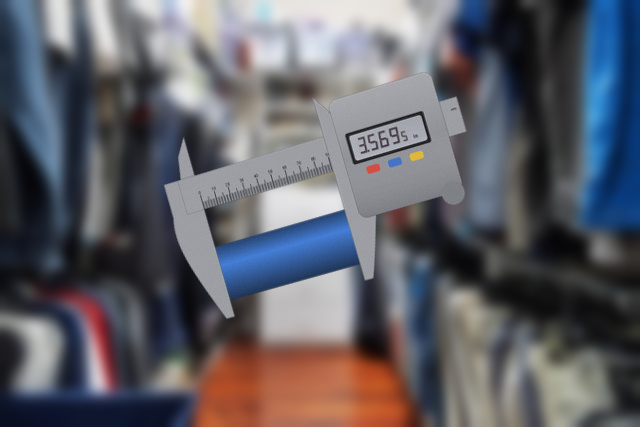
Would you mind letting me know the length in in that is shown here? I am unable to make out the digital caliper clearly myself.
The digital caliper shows 3.5695 in
